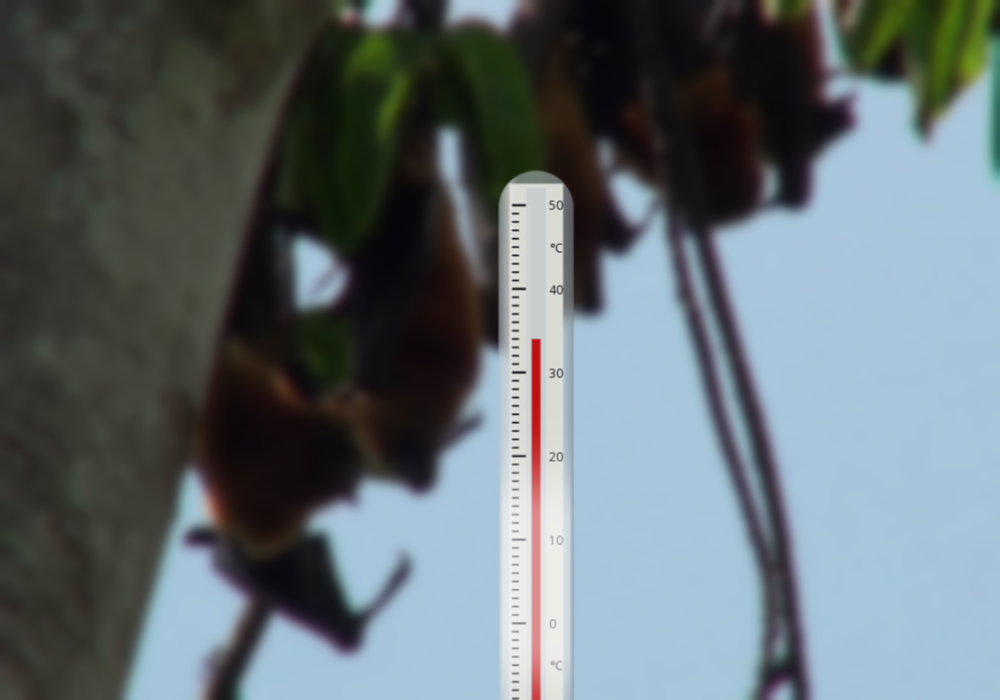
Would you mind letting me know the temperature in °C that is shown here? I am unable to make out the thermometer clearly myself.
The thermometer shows 34 °C
